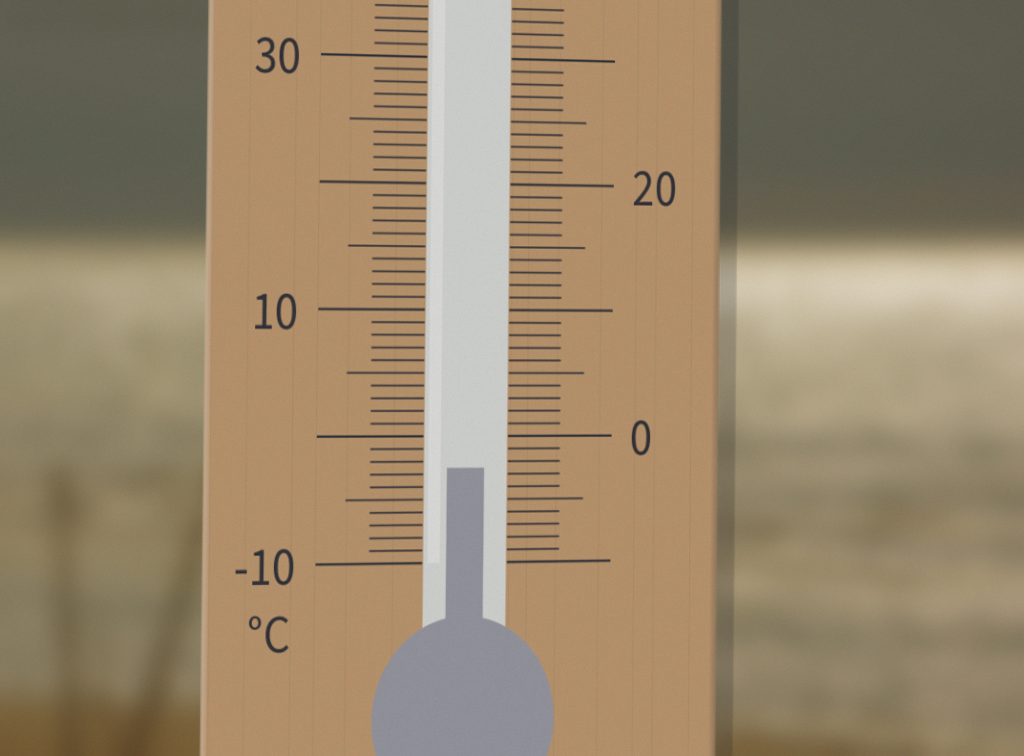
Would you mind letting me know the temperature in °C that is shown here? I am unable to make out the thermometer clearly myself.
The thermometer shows -2.5 °C
